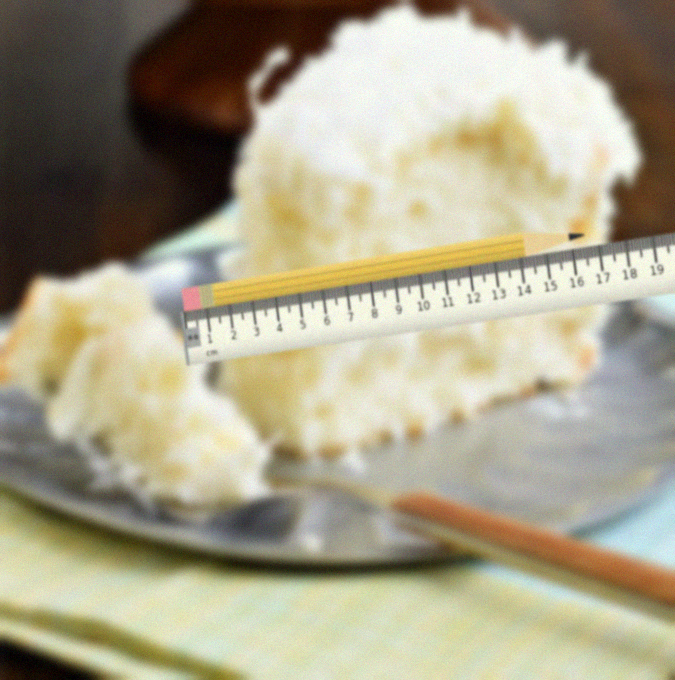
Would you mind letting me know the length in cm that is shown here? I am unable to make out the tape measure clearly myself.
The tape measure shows 16.5 cm
